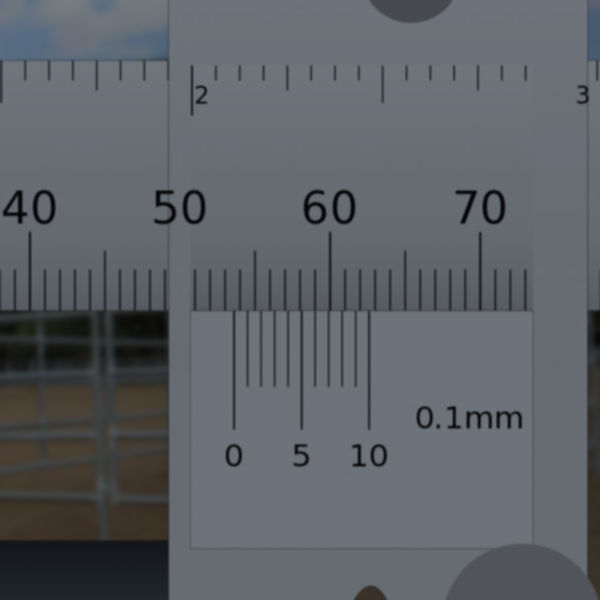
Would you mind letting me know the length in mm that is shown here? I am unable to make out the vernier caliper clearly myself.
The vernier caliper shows 53.6 mm
